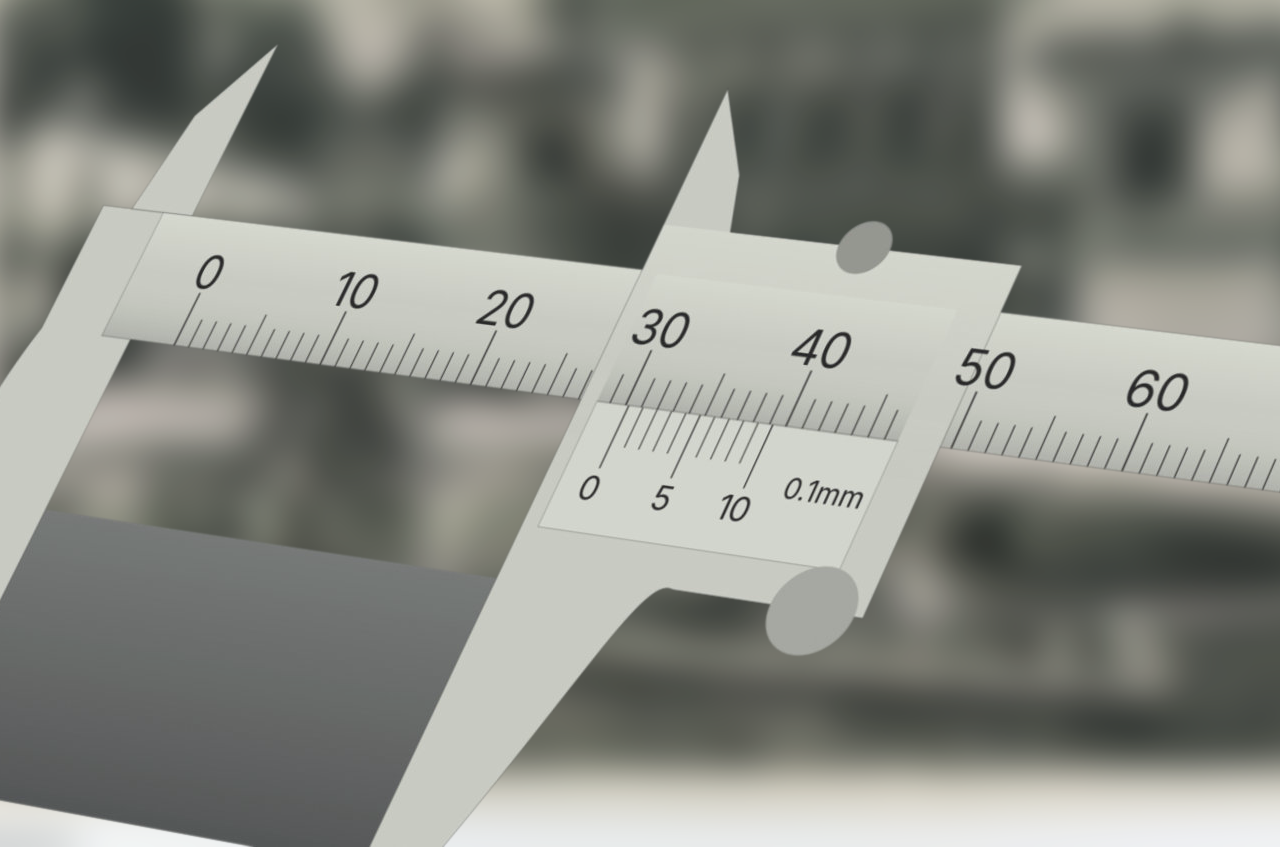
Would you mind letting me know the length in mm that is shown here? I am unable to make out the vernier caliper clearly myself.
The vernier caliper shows 30.2 mm
